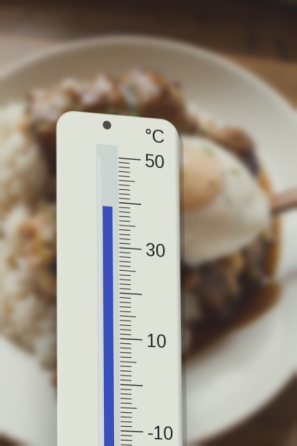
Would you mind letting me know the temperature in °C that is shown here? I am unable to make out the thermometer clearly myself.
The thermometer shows 39 °C
